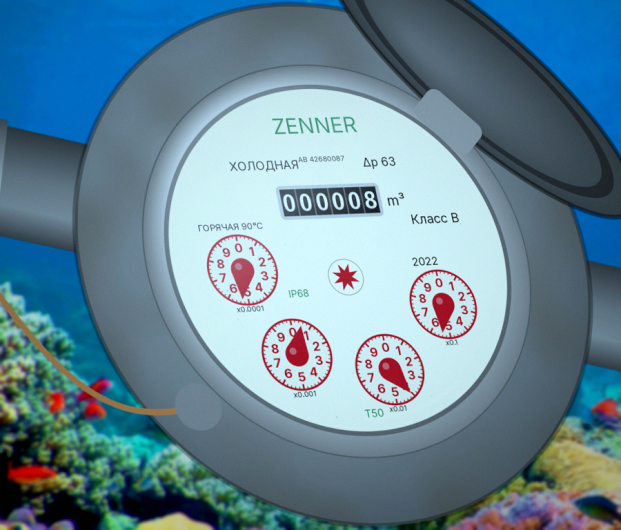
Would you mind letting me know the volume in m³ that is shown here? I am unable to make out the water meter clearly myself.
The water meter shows 8.5405 m³
